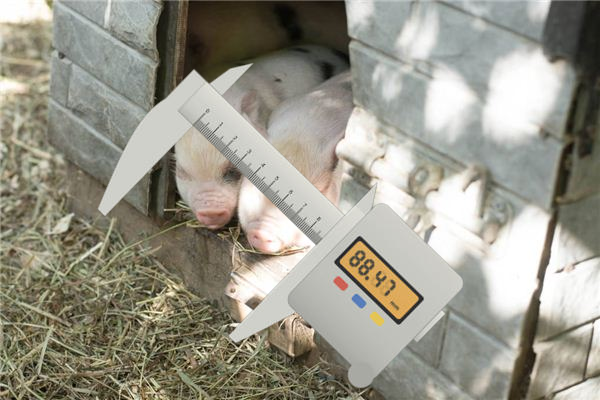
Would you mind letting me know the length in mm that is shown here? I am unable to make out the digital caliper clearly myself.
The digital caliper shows 88.47 mm
